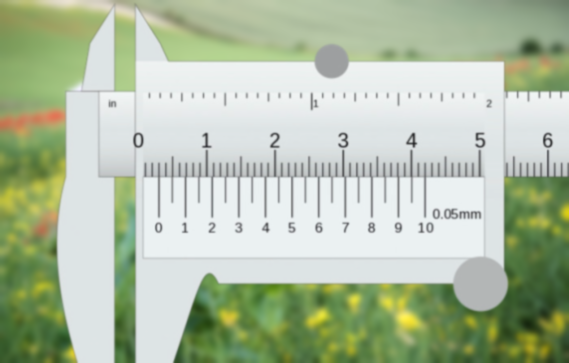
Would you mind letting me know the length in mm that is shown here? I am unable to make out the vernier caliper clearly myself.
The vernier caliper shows 3.0 mm
